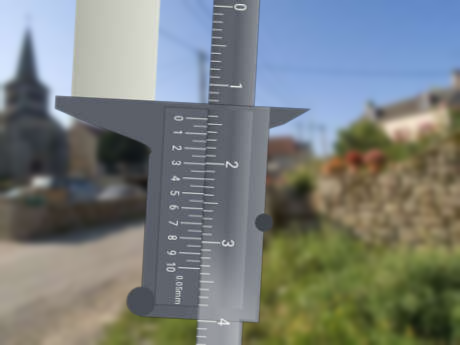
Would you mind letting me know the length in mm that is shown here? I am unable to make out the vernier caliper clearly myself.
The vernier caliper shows 14.4 mm
